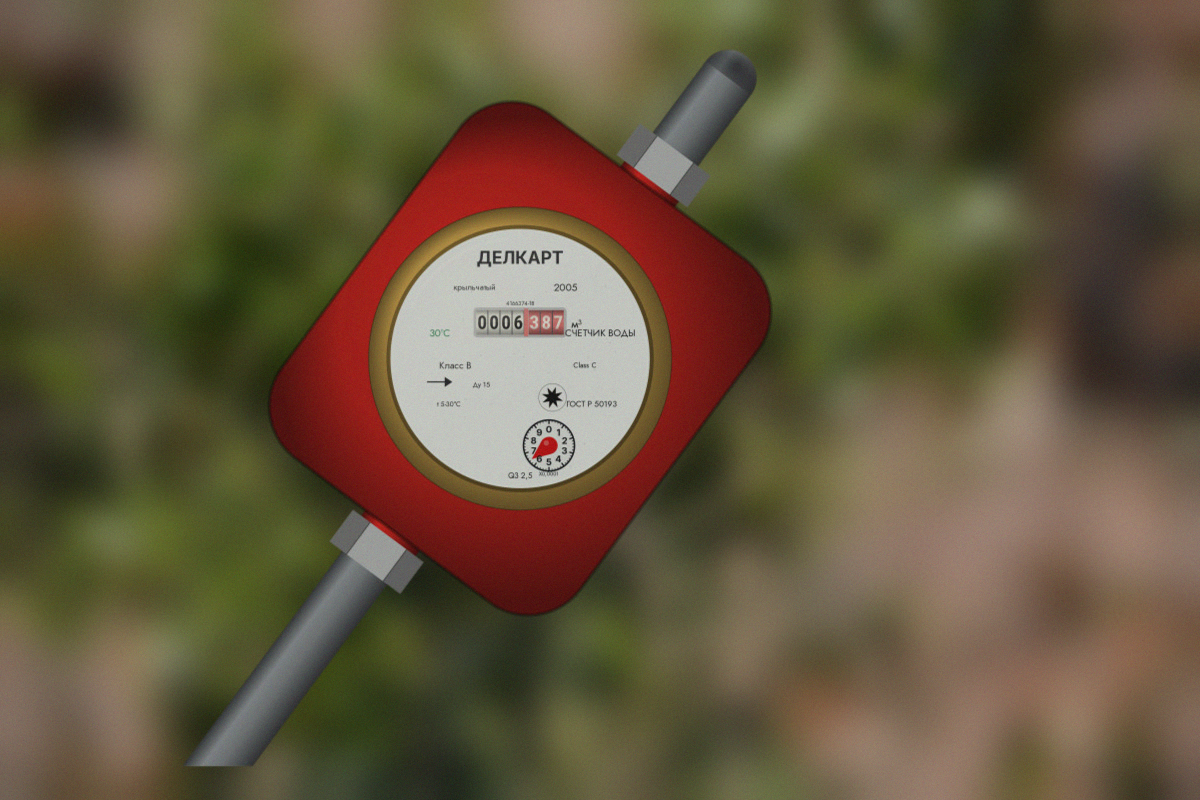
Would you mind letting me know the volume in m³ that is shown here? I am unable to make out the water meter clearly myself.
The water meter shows 6.3876 m³
